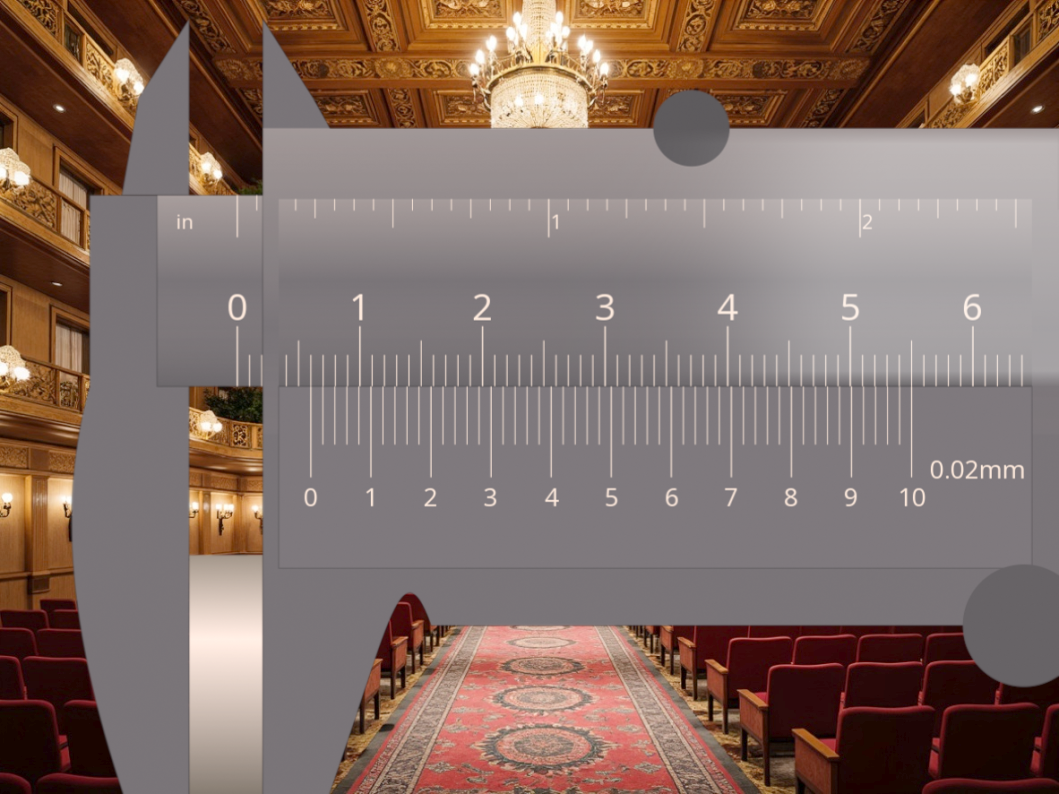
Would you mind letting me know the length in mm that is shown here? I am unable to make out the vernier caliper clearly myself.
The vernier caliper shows 6.0 mm
